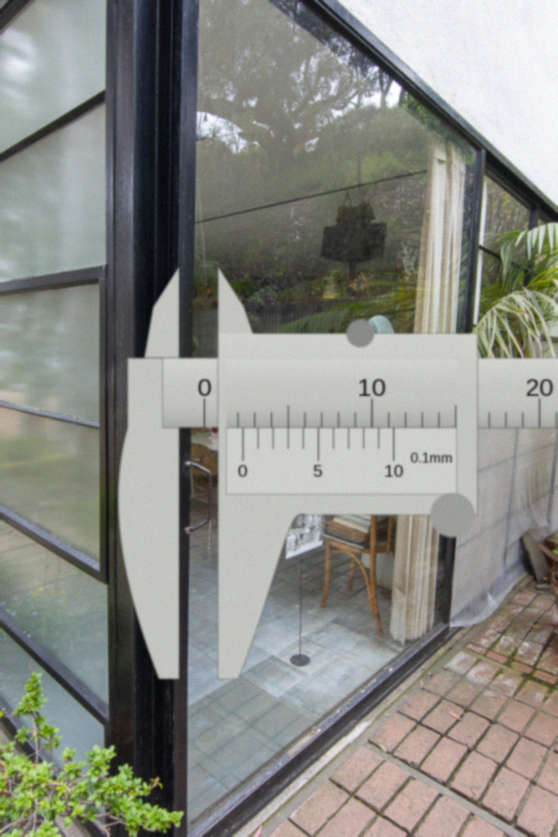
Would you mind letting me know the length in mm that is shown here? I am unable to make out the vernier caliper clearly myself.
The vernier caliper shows 2.3 mm
